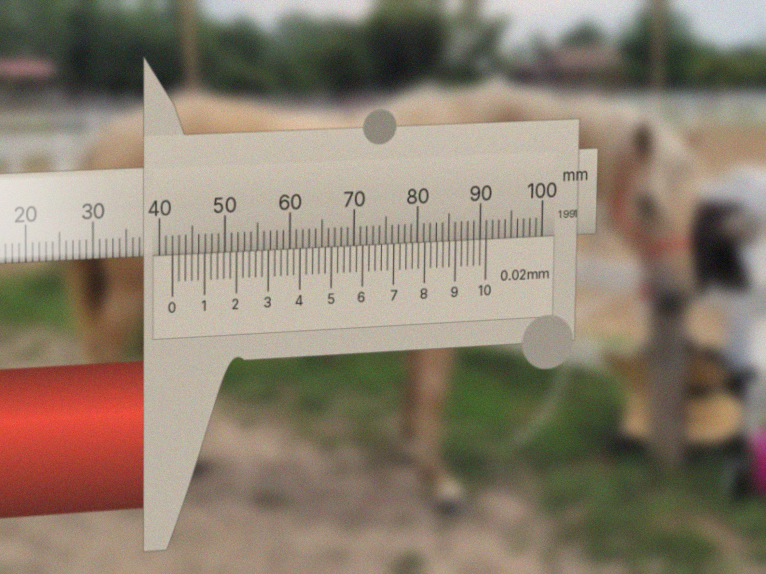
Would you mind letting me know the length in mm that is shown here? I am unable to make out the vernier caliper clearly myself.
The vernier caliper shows 42.0 mm
